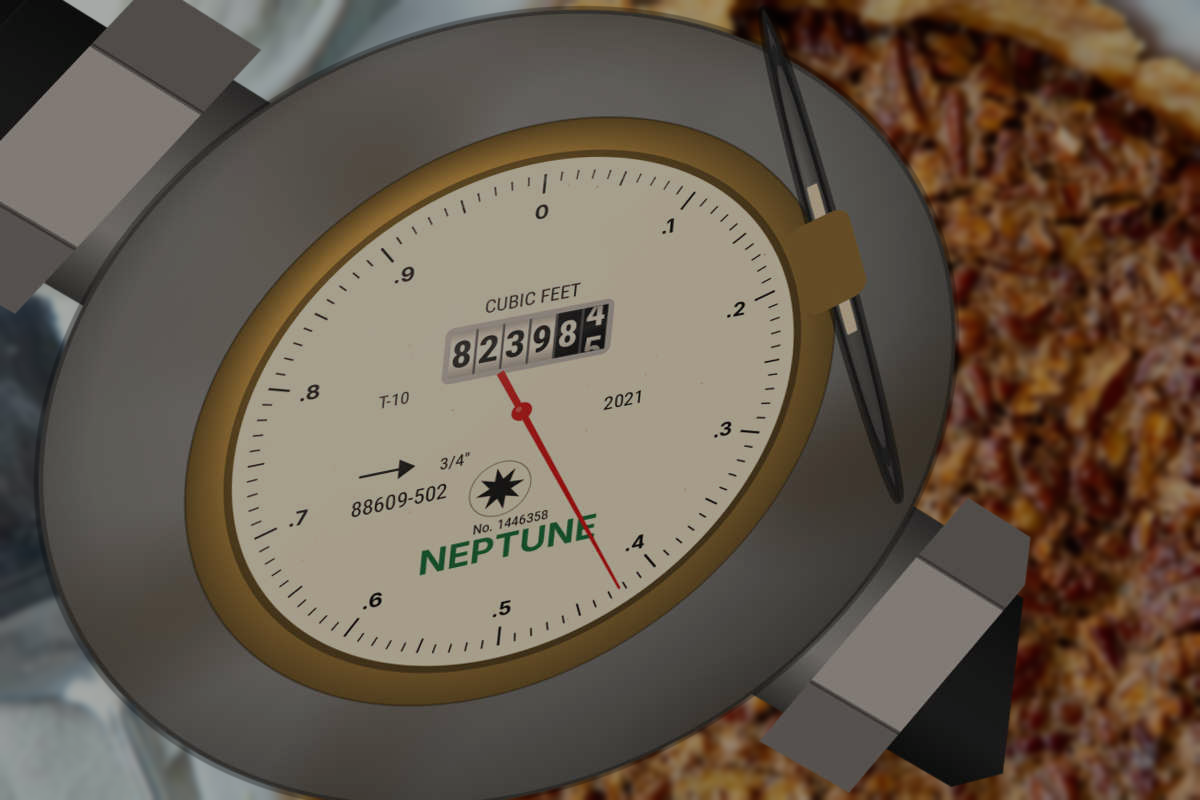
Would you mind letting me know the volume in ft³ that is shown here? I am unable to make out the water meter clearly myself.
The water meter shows 823984.42 ft³
